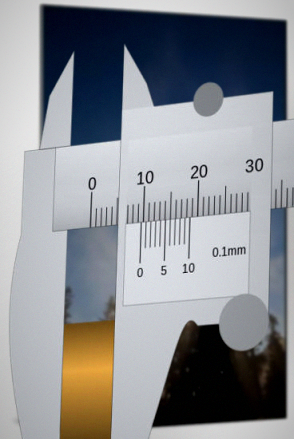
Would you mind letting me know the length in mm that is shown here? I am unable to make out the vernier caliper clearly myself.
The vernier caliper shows 9.6 mm
